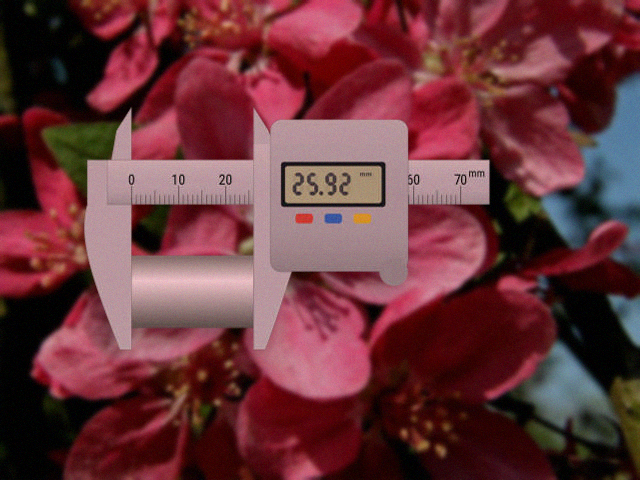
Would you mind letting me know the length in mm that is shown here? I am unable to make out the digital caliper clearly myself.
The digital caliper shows 25.92 mm
